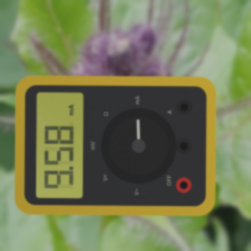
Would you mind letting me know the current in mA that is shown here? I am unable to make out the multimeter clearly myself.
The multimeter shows 9.58 mA
